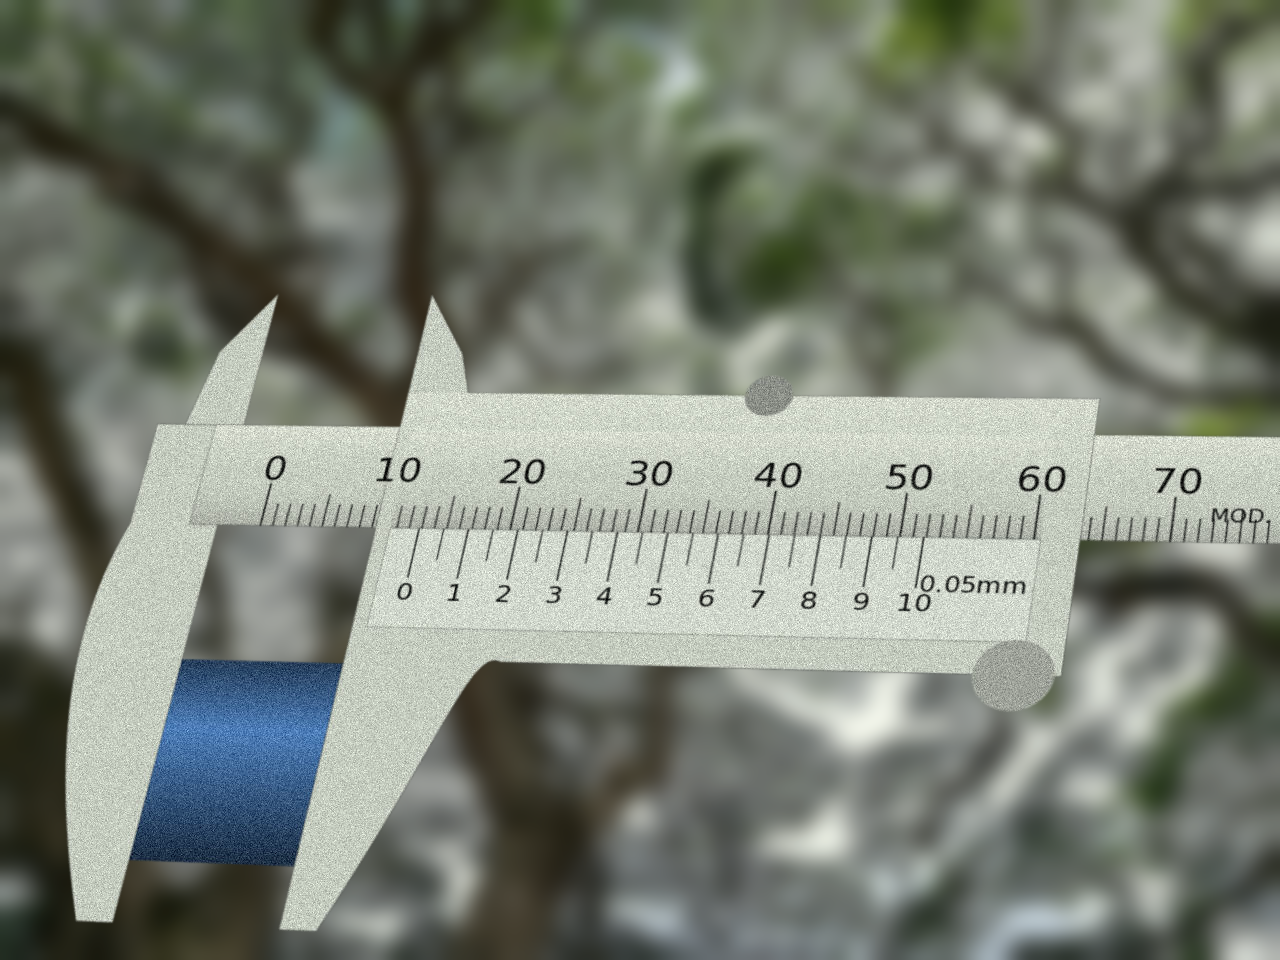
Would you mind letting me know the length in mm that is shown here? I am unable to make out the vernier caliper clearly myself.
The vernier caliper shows 12.8 mm
